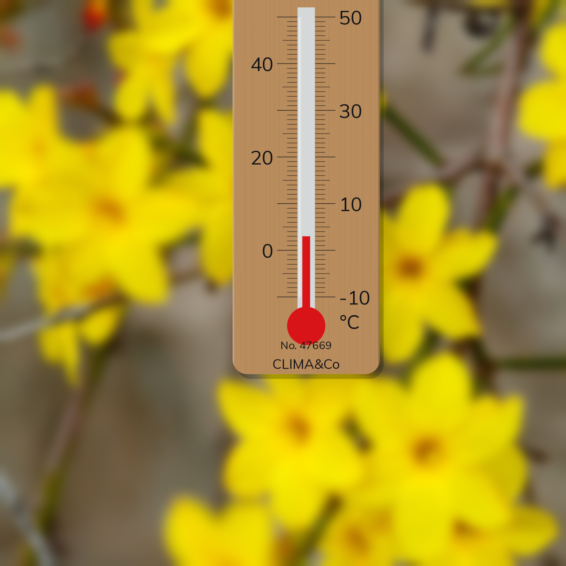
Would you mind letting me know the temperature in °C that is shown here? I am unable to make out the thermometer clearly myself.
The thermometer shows 3 °C
